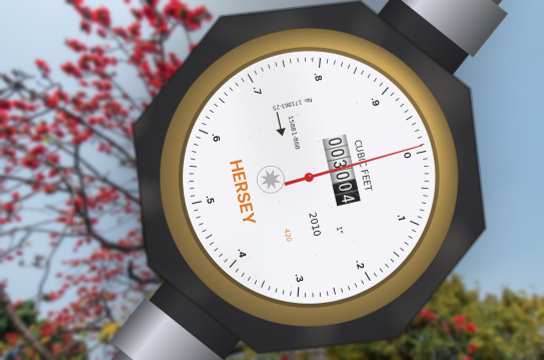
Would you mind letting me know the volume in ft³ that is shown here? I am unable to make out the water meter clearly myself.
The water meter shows 3003.99 ft³
